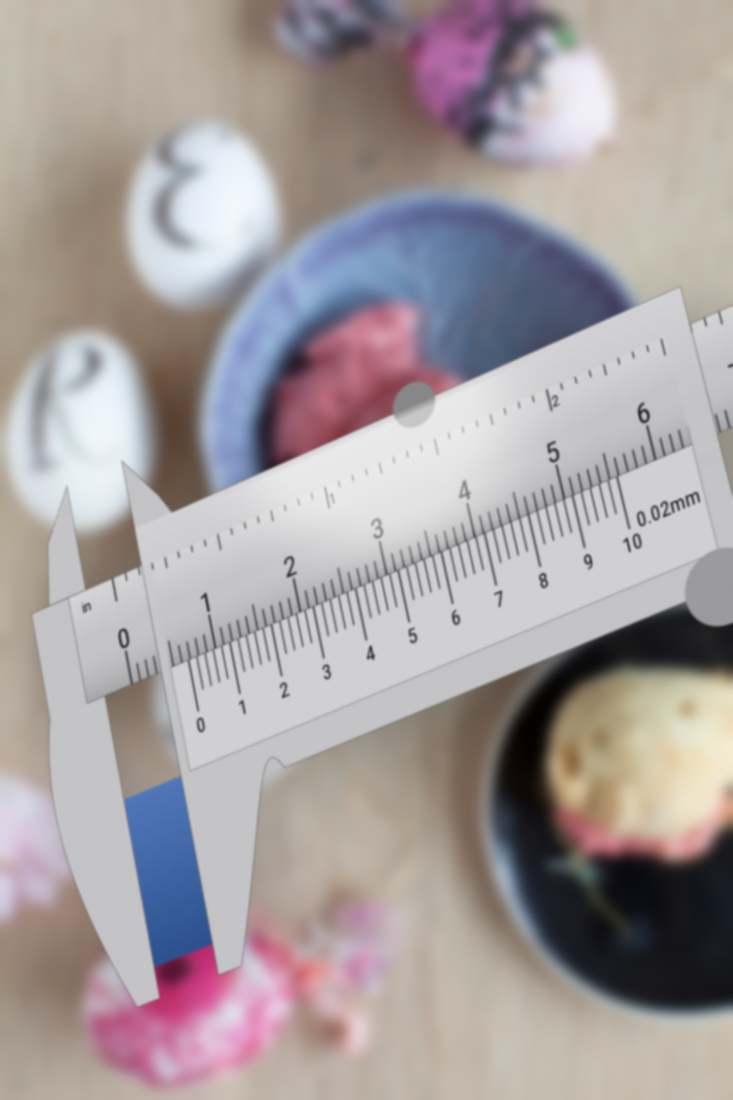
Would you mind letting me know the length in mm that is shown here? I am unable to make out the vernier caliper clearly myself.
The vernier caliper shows 6.8 mm
